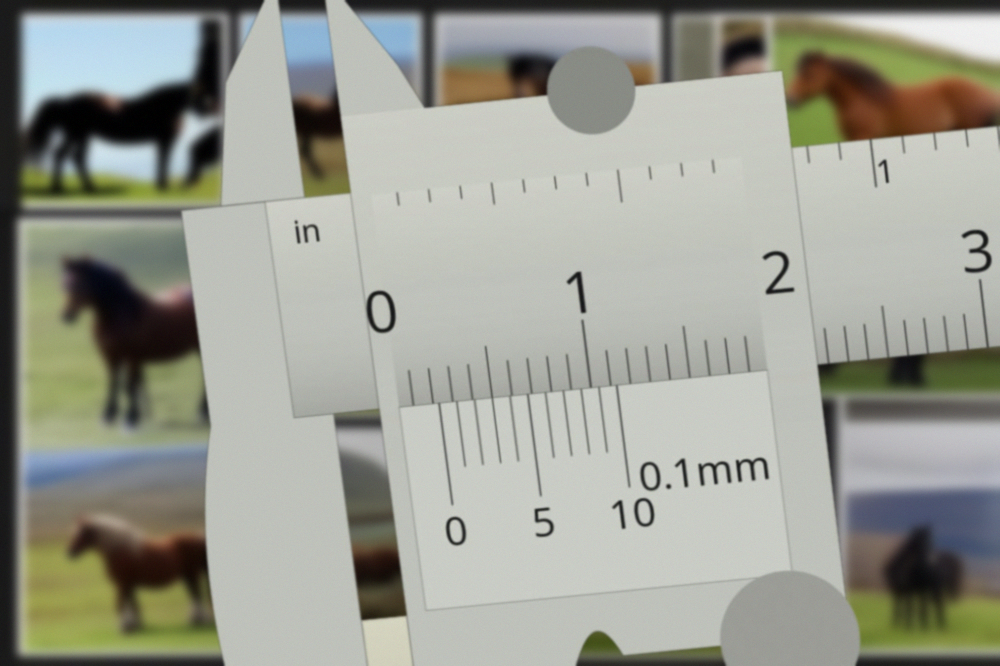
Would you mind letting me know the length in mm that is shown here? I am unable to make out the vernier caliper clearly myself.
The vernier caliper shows 2.3 mm
